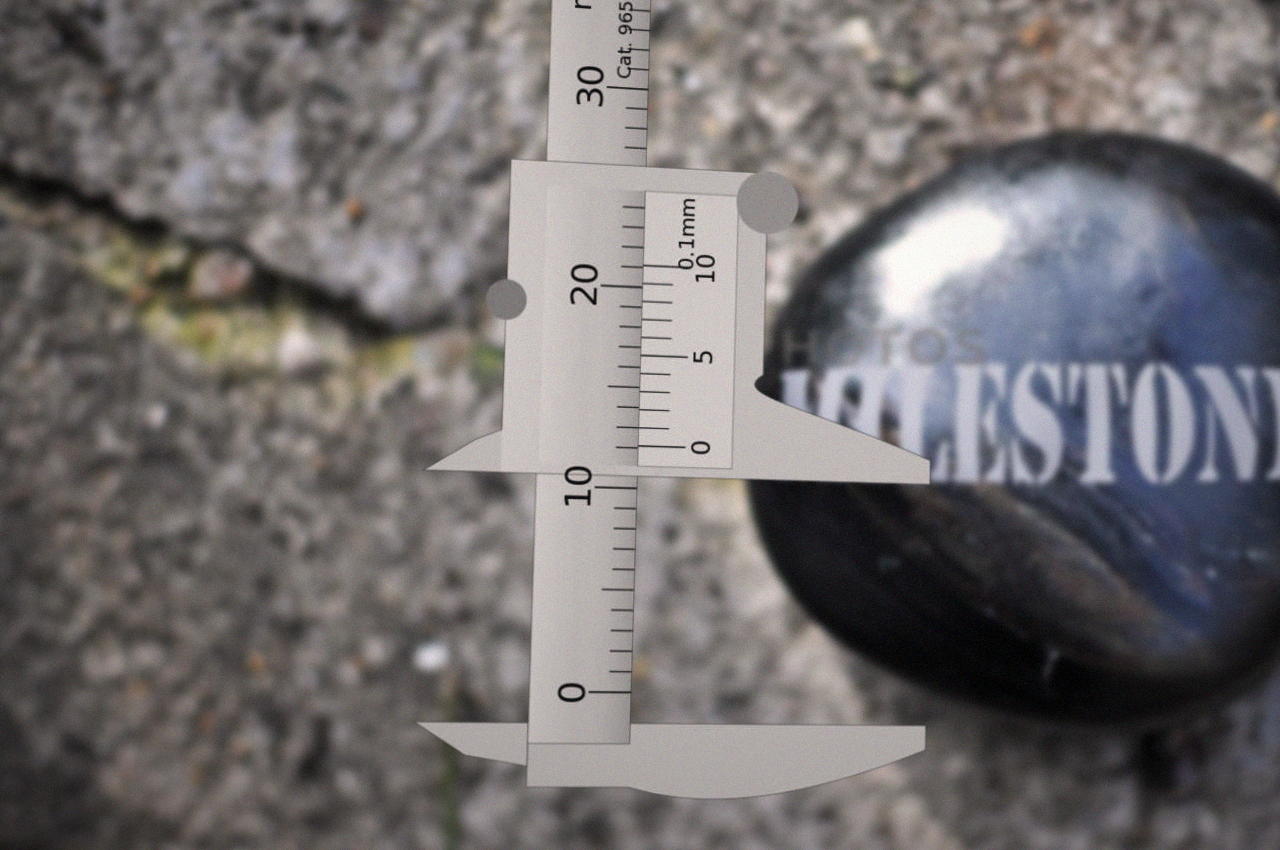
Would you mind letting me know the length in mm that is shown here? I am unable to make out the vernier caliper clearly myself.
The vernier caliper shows 12.1 mm
